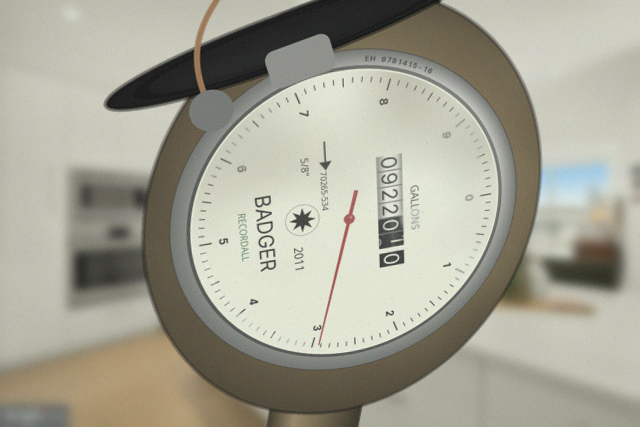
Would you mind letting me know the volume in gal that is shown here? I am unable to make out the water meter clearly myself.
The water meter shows 922012.9 gal
